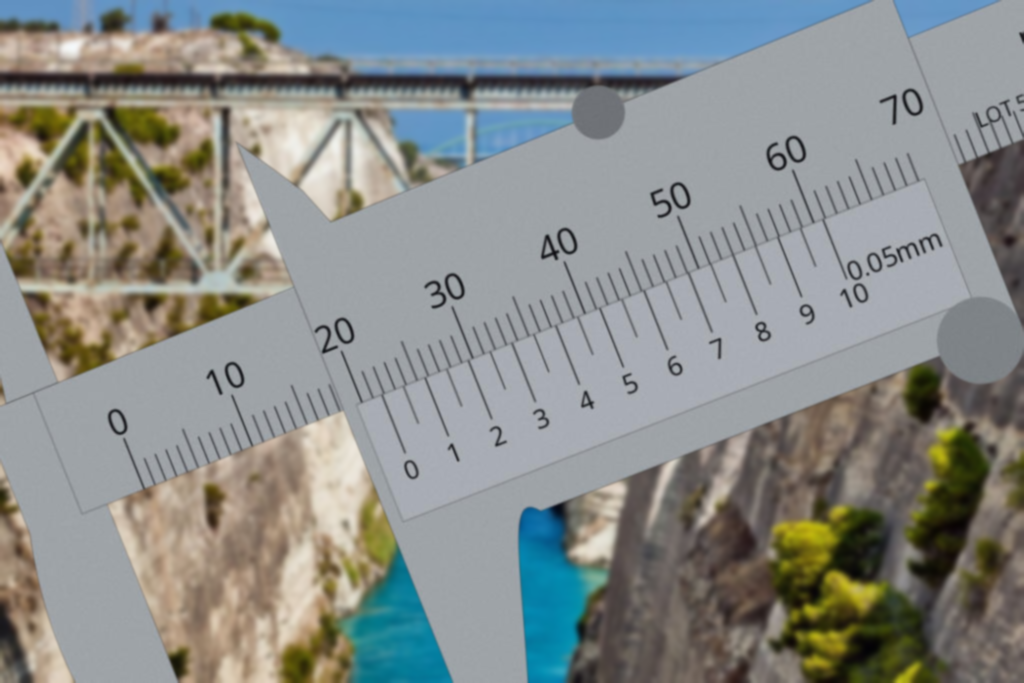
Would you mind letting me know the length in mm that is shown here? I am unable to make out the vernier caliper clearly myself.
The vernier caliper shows 21.8 mm
